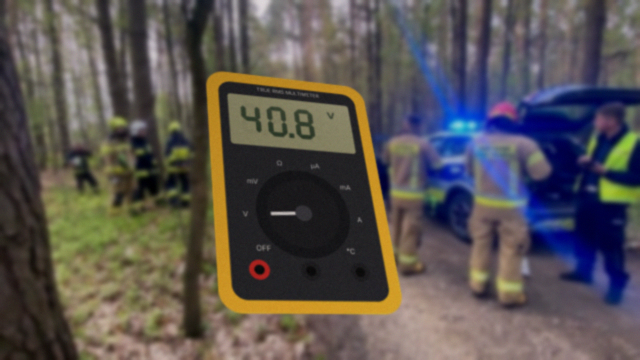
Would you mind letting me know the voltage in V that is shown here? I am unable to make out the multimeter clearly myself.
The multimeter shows 40.8 V
